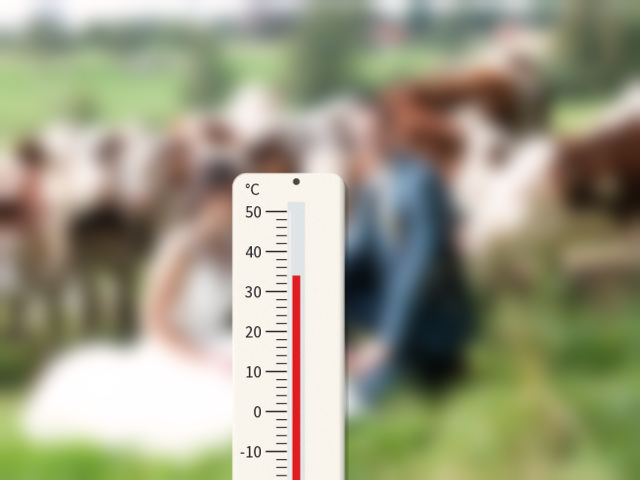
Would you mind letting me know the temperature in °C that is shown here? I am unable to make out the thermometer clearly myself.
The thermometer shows 34 °C
